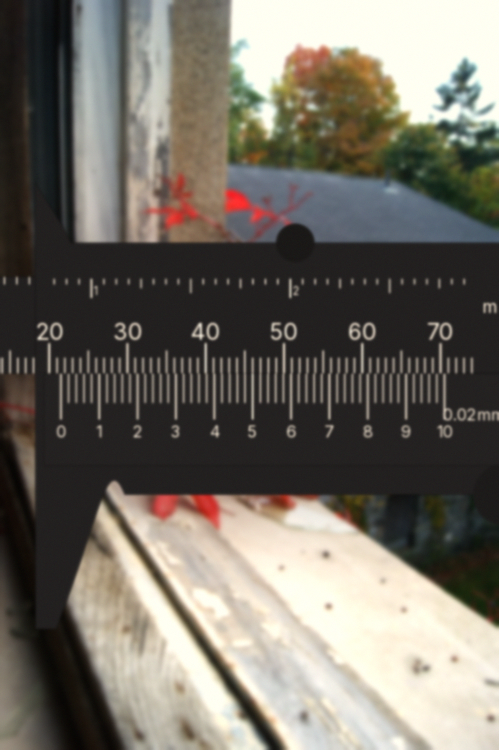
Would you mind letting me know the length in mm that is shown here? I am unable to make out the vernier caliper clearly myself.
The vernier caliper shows 21.5 mm
